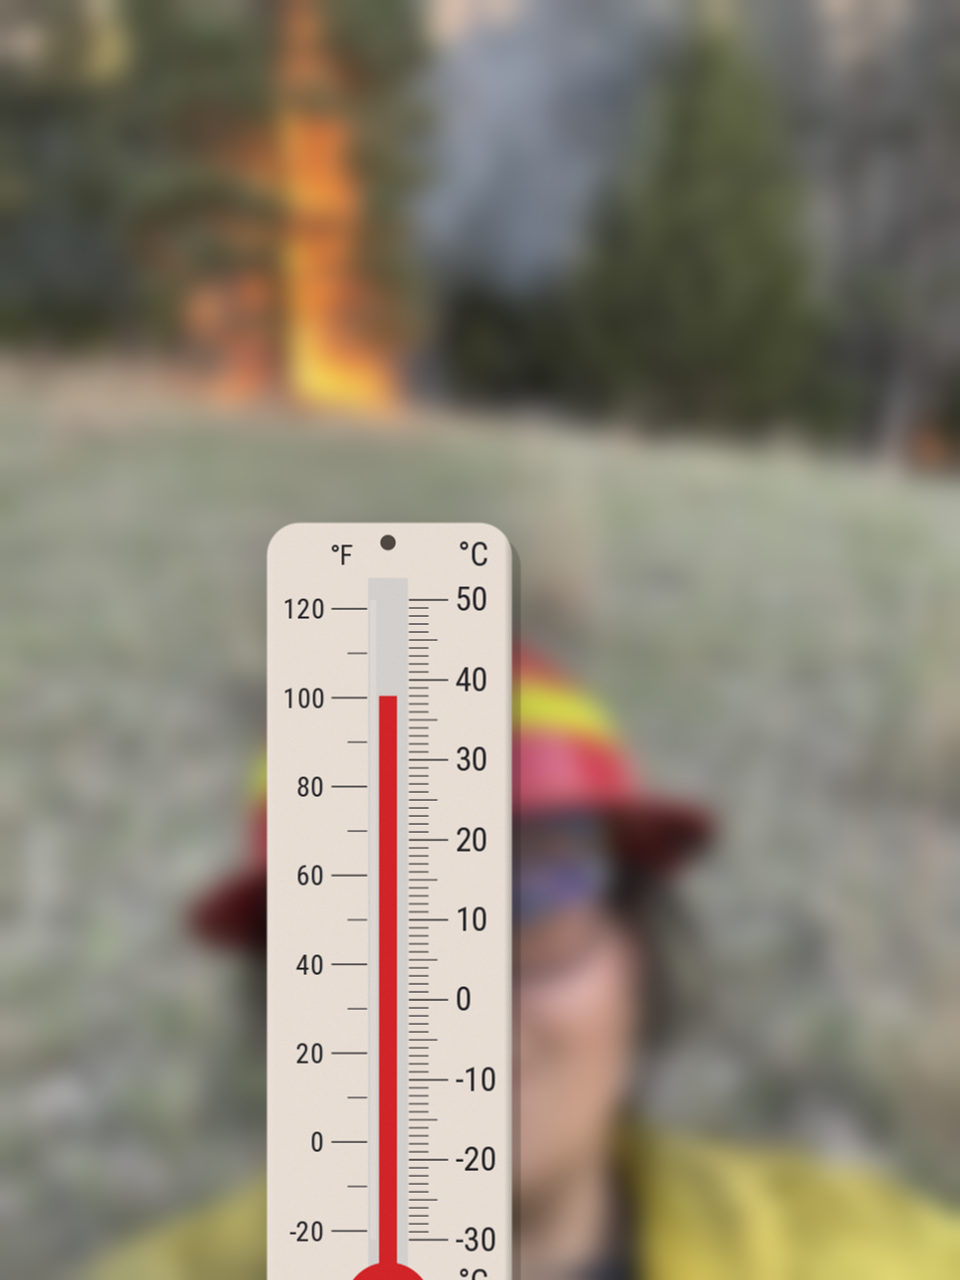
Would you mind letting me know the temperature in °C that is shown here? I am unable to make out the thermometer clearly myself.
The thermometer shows 38 °C
